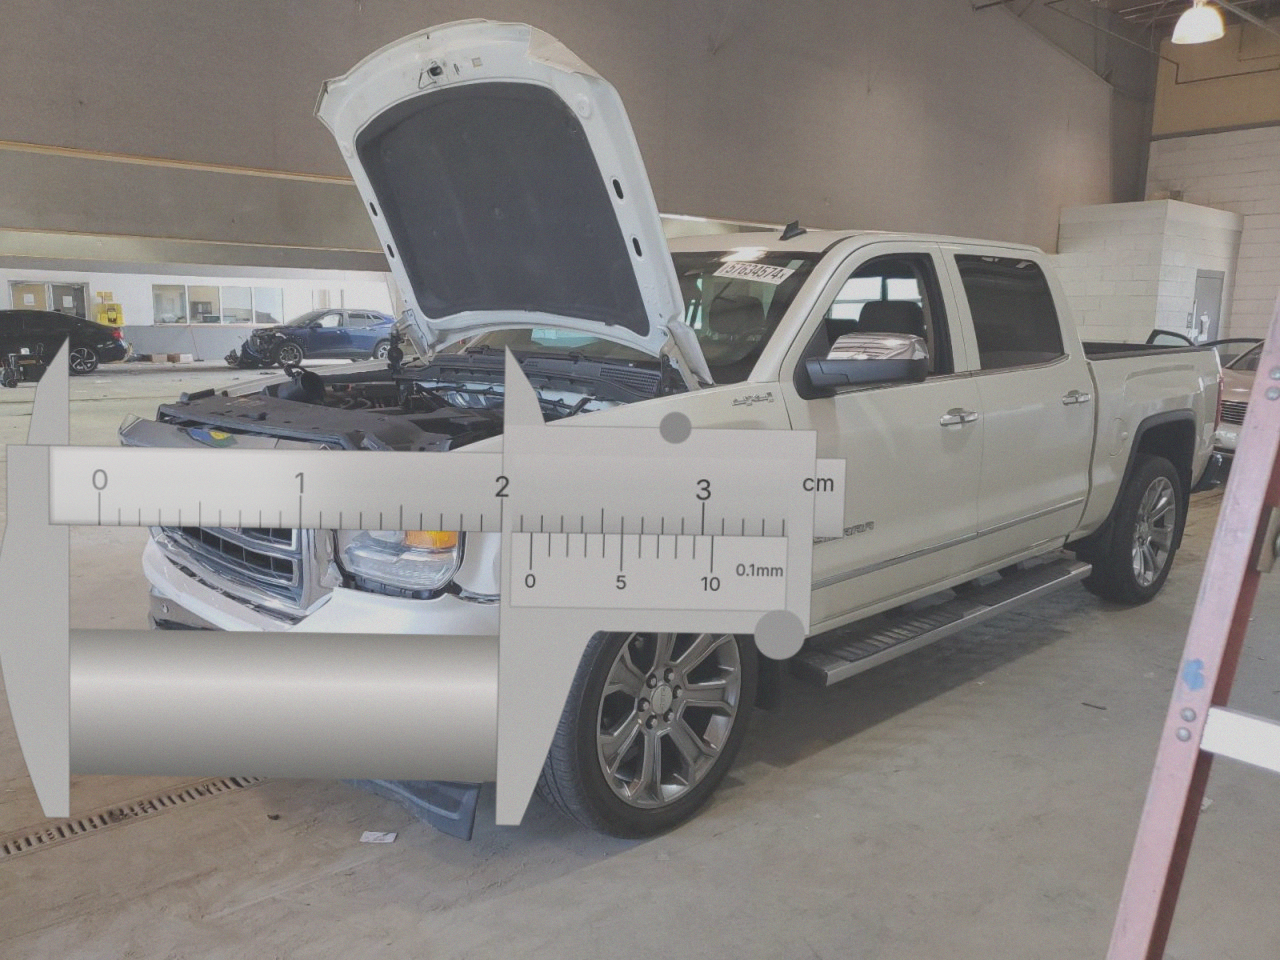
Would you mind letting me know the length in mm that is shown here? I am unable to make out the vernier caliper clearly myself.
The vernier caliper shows 21.5 mm
